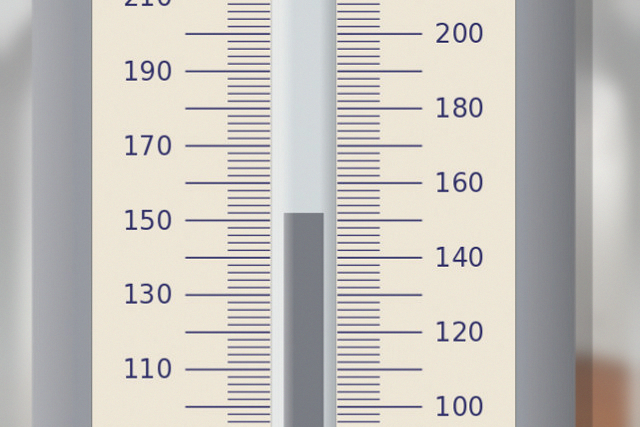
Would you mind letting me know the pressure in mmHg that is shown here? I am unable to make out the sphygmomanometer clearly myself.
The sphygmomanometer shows 152 mmHg
